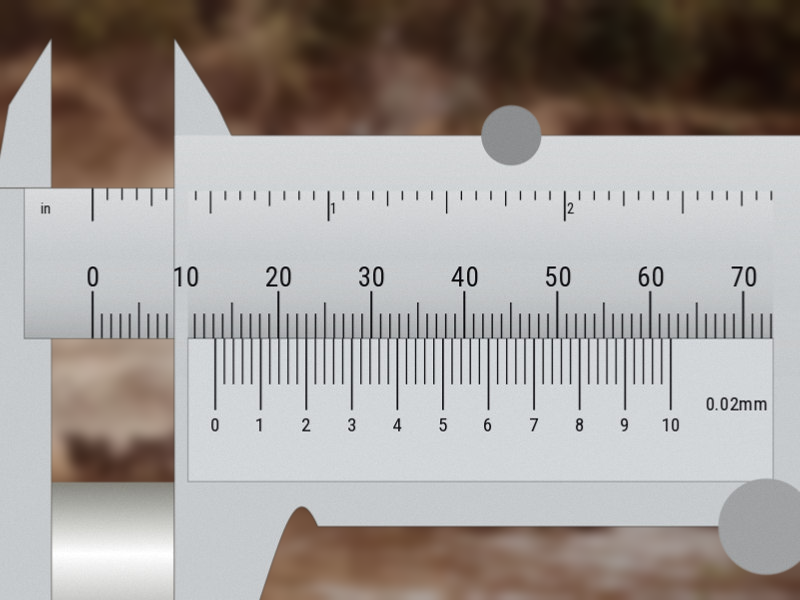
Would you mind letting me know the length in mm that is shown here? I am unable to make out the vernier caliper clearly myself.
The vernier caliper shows 13.2 mm
